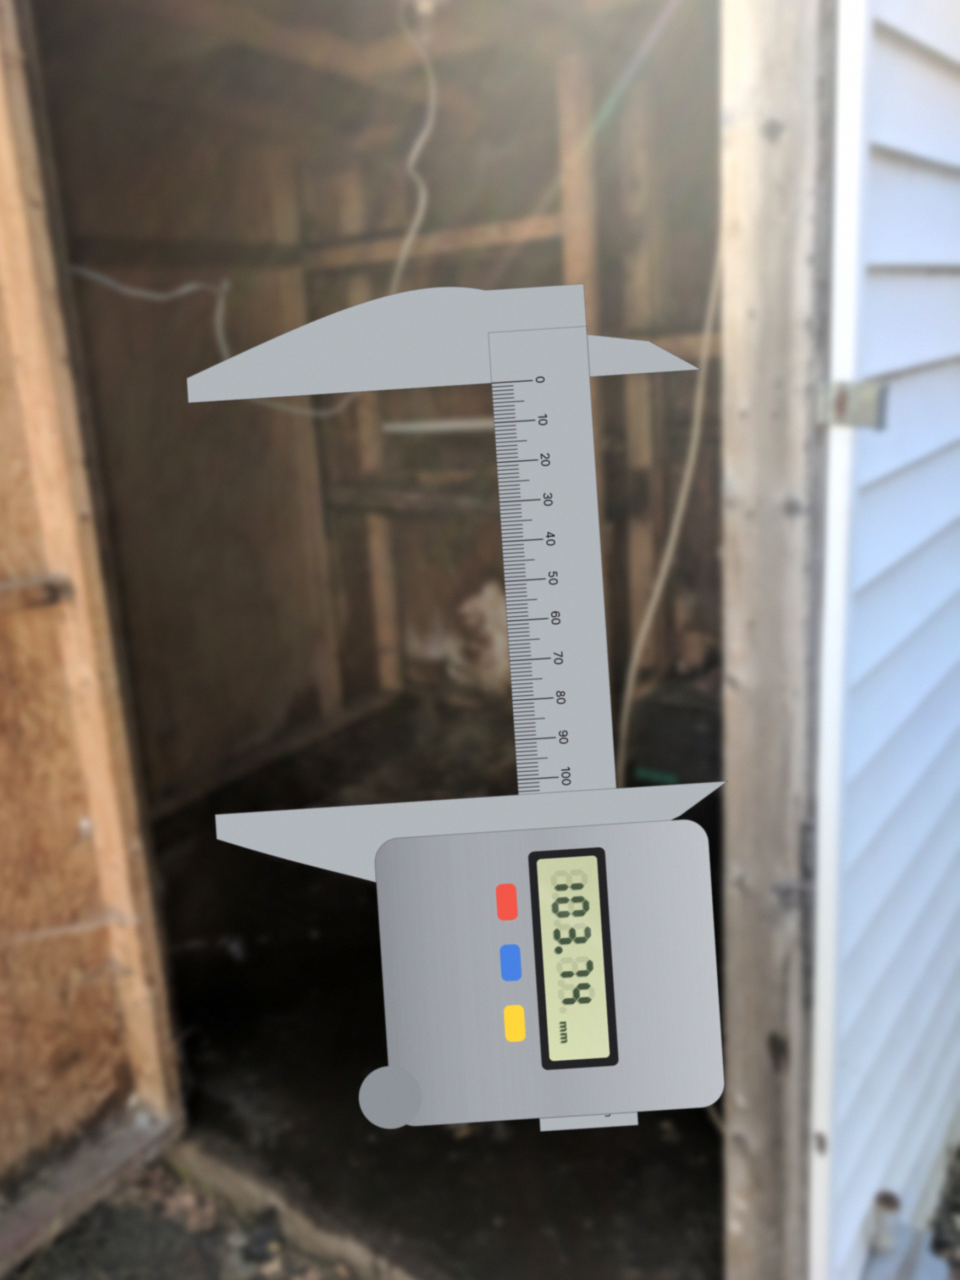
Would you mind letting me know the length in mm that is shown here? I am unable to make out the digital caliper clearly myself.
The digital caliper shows 103.74 mm
